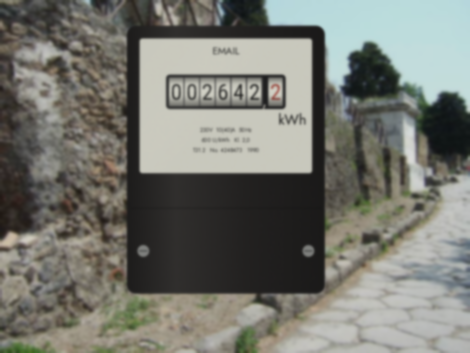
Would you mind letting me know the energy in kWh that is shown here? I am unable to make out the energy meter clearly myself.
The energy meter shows 2642.2 kWh
